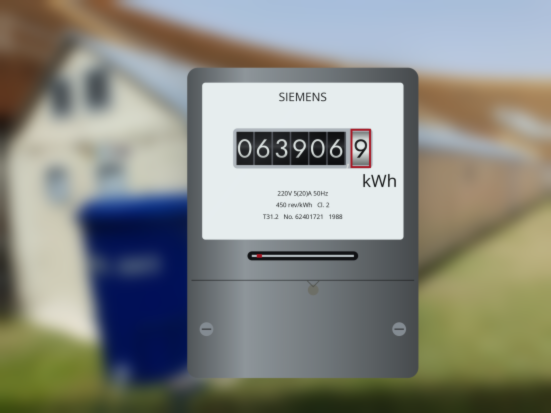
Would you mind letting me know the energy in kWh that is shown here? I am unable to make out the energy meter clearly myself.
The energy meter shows 63906.9 kWh
